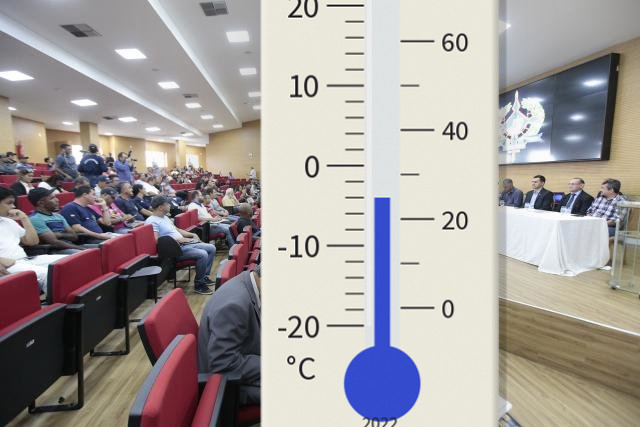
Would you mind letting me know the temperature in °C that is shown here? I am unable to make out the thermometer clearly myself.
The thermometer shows -4 °C
